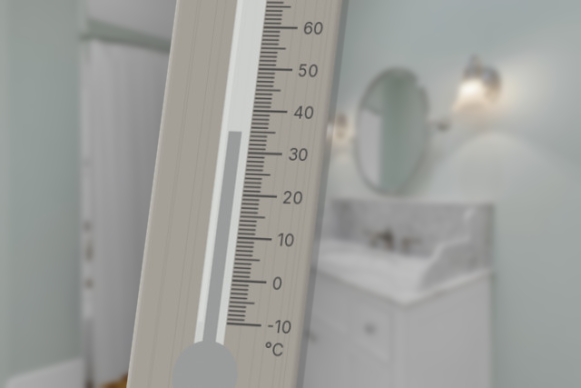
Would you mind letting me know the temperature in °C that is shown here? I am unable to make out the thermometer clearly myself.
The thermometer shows 35 °C
